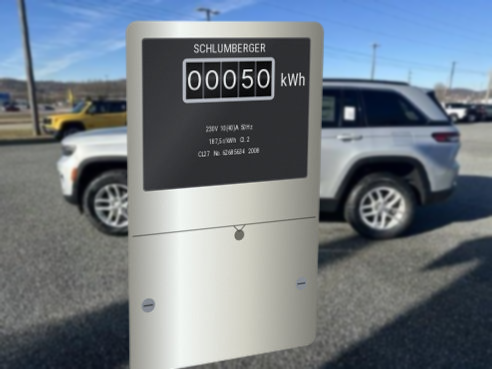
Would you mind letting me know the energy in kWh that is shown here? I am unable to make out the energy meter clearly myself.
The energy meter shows 50 kWh
